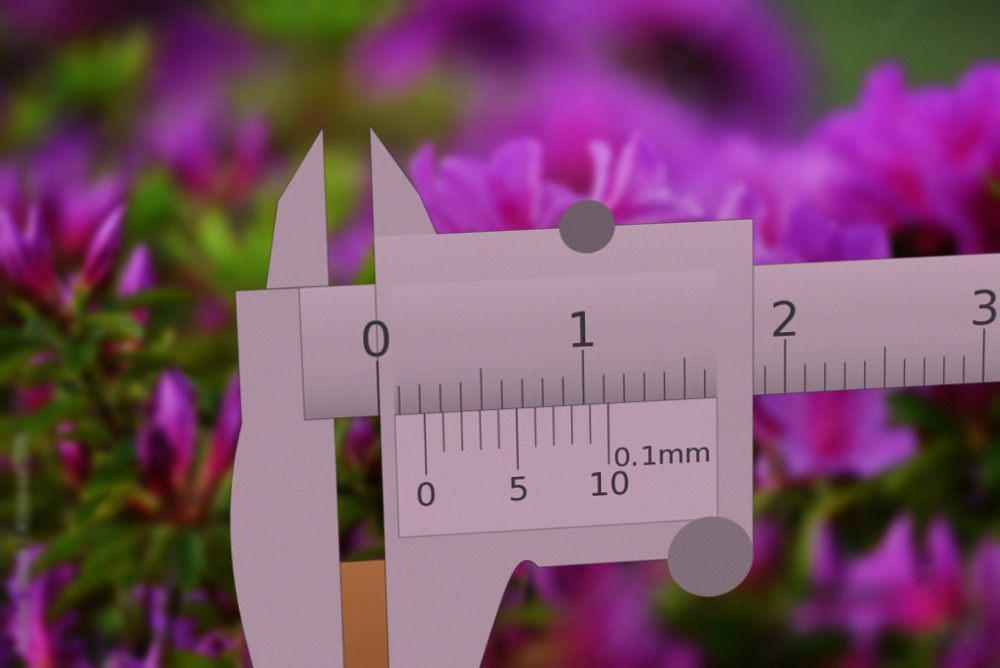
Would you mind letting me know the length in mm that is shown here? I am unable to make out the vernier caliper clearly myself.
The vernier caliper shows 2.2 mm
